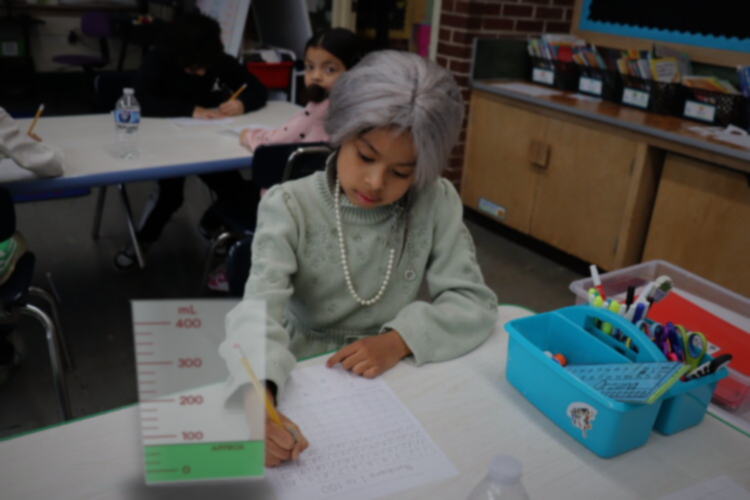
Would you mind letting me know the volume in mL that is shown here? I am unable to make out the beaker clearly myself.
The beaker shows 75 mL
